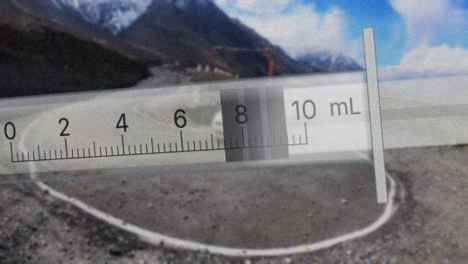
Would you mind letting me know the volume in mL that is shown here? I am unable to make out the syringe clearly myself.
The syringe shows 7.4 mL
